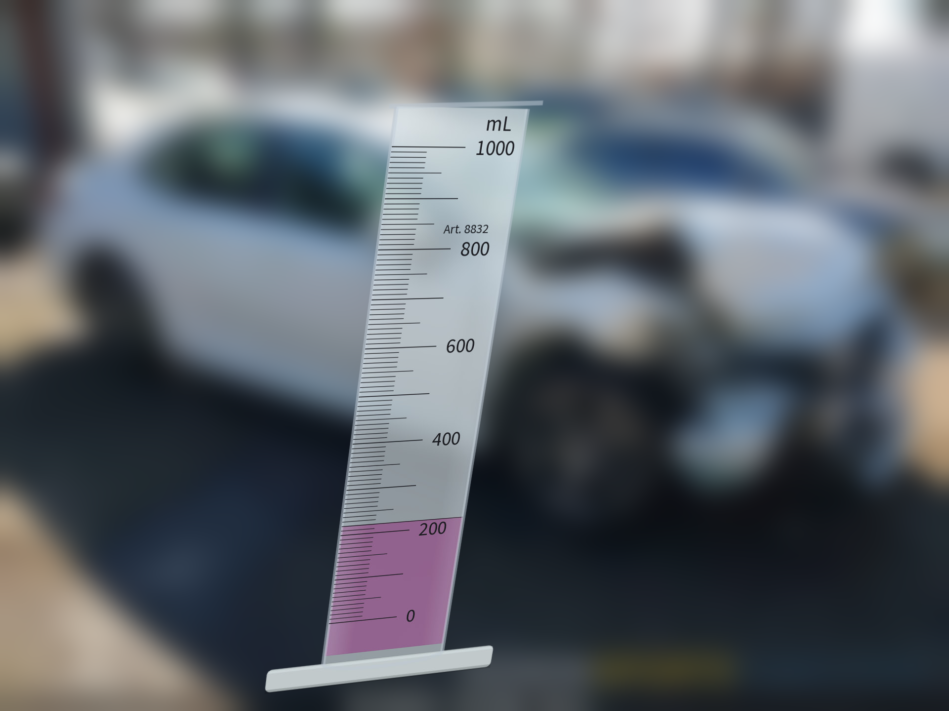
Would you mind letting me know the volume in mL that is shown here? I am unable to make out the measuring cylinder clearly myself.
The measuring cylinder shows 220 mL
